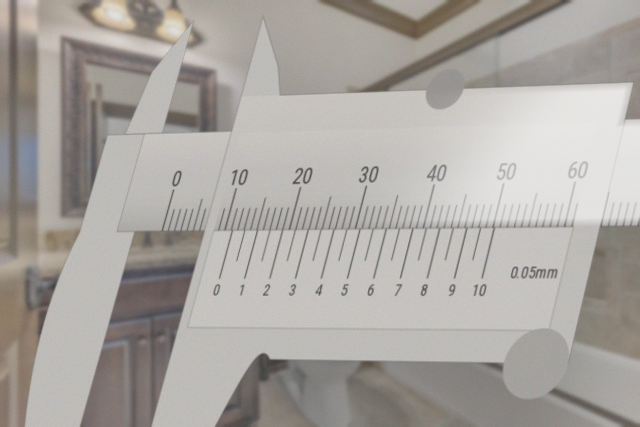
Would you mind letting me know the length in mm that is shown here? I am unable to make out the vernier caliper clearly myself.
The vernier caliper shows 11.2 mm
